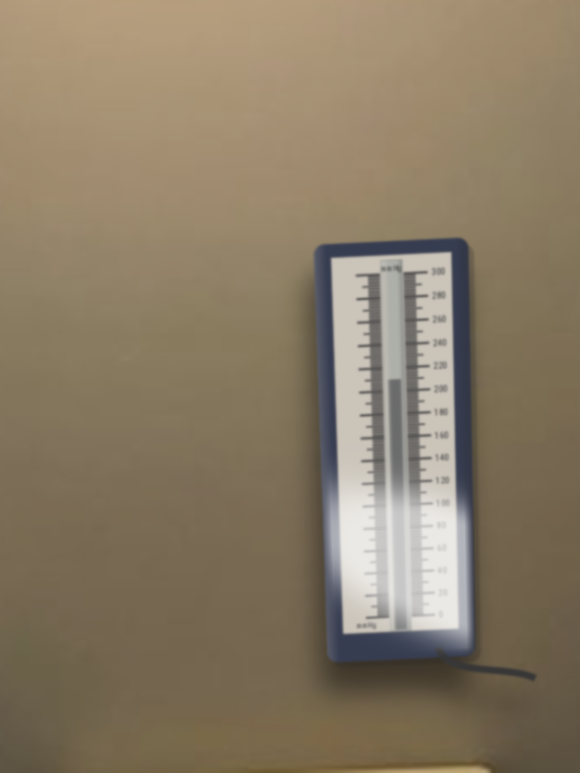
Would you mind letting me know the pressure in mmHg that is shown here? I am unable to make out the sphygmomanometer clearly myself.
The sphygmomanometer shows 210 mmHg
